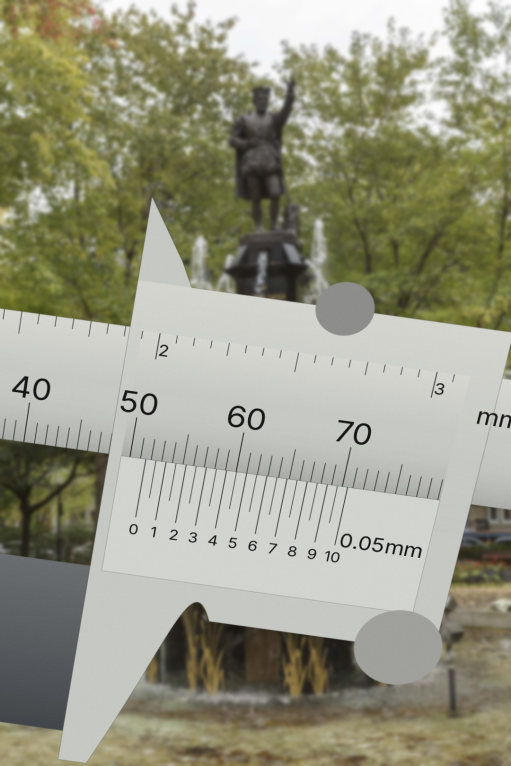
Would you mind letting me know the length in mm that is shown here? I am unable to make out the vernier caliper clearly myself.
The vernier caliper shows 51.5 mm
